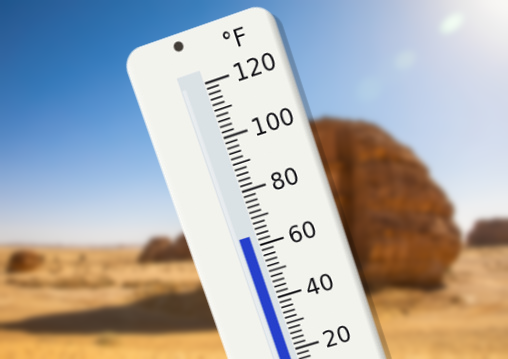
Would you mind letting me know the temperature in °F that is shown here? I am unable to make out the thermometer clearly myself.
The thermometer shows 64 °F
